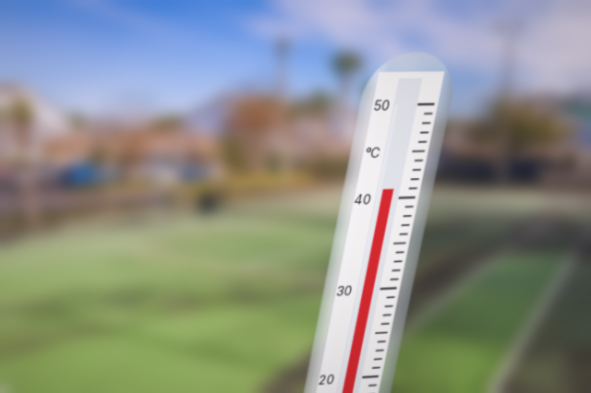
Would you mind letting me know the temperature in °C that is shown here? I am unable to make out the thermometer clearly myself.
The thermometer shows 41 °C
